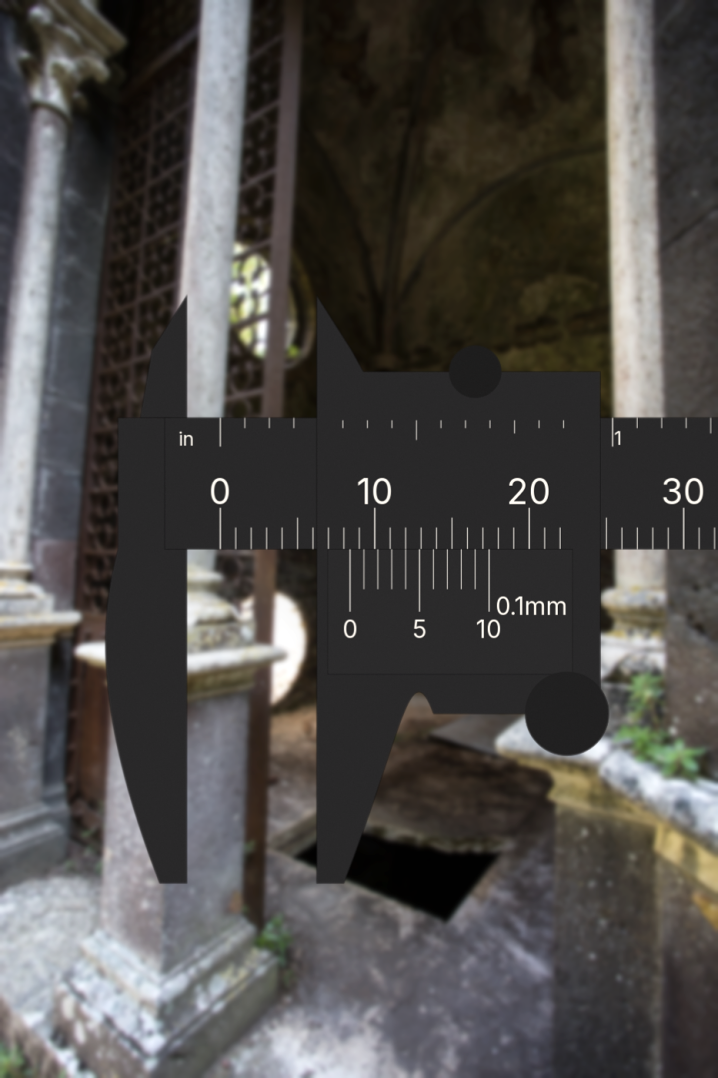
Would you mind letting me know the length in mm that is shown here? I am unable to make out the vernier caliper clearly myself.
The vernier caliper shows 8.4 mm
